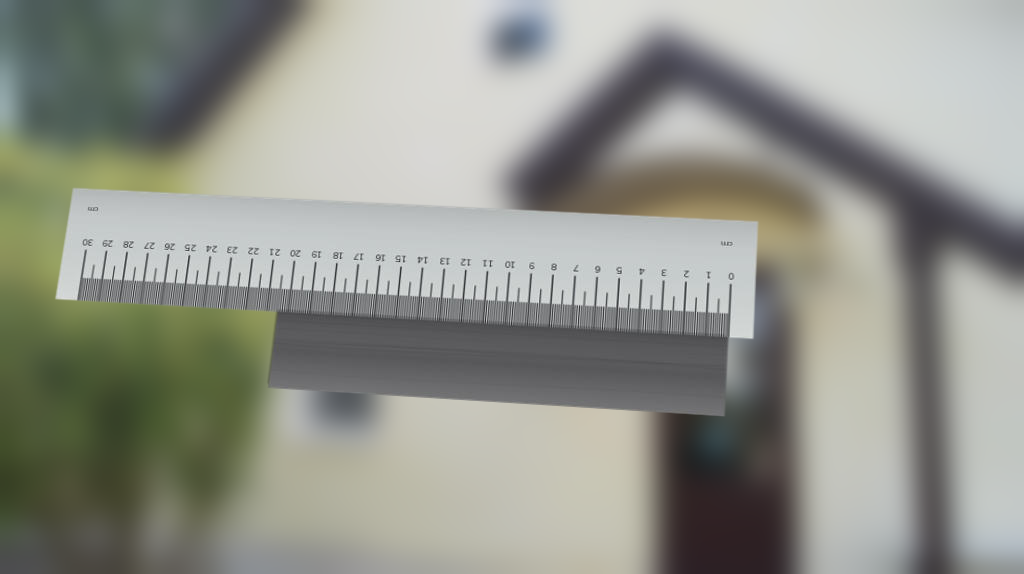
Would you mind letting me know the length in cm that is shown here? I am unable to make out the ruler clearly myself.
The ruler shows 20.5 cm
